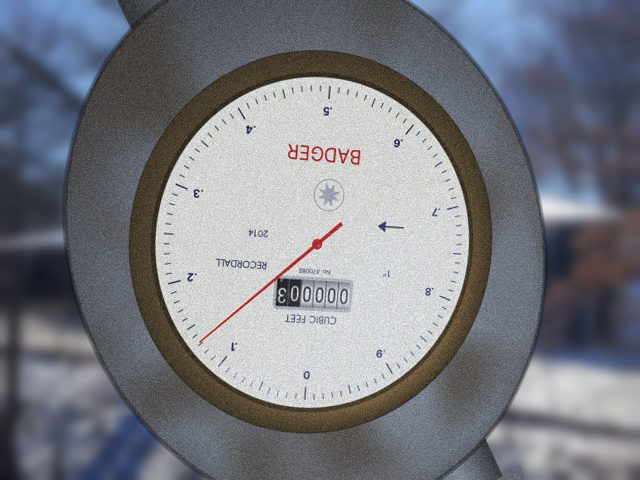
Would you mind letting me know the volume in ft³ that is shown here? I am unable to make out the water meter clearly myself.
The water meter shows 3.13 ft³
